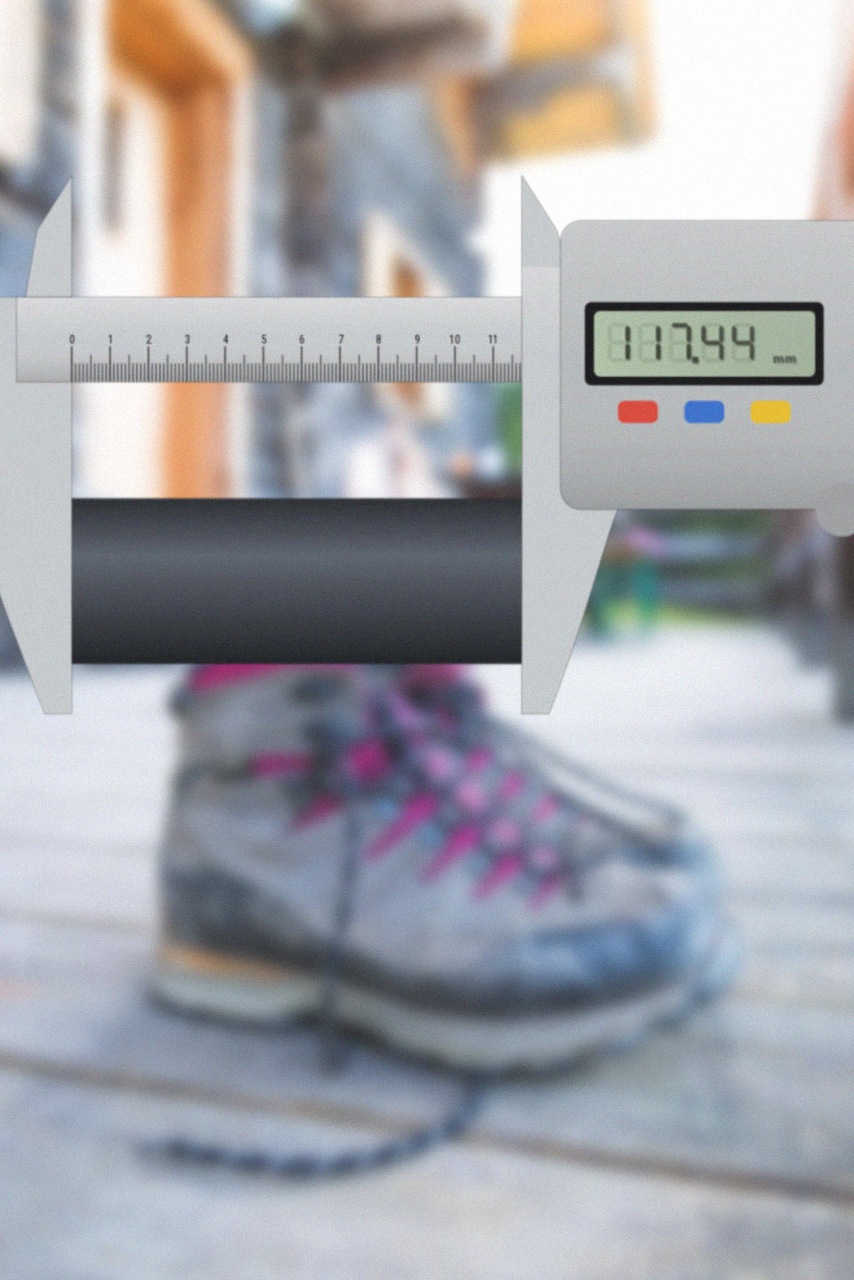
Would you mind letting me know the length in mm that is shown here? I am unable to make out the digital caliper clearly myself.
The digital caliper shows 117.44 mm
